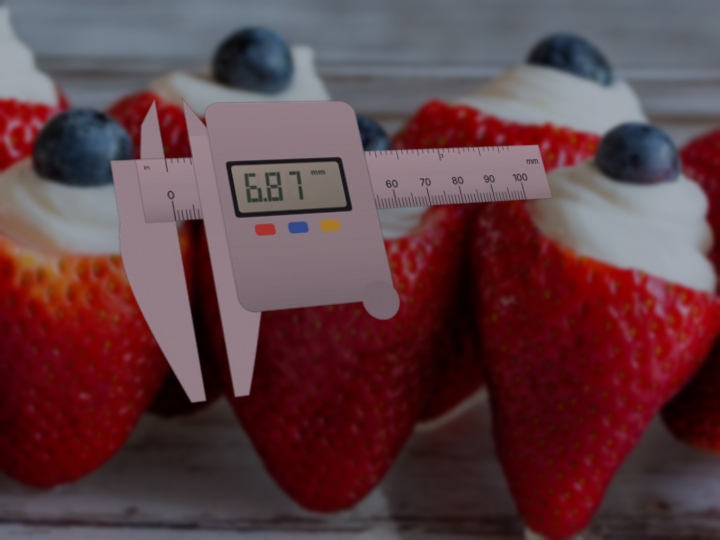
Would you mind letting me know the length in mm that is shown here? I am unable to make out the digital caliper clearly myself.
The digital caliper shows 6.87 mm
